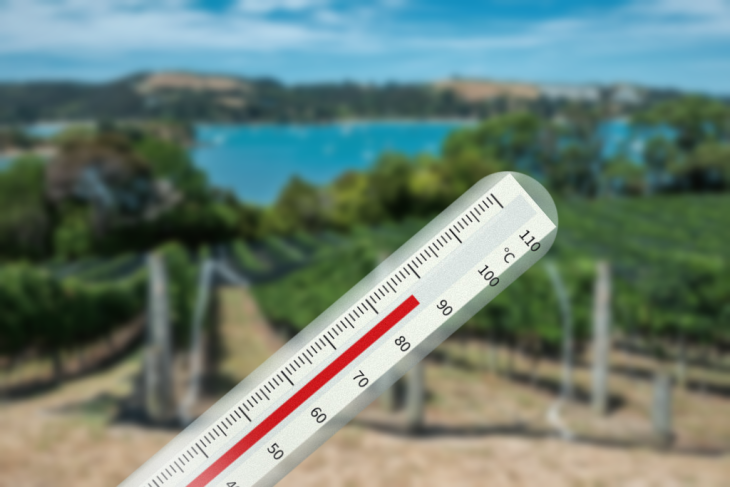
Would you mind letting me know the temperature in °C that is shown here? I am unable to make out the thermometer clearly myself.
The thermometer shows 87 °C
